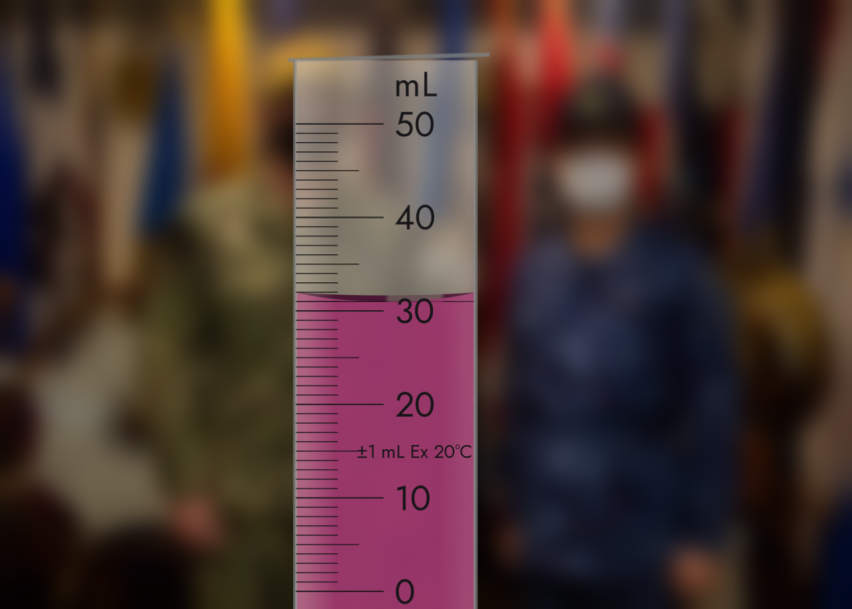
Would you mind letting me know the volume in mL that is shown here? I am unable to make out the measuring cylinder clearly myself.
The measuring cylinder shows 31 mL
